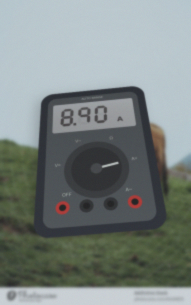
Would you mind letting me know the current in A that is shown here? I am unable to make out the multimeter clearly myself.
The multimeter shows 8.90 A
